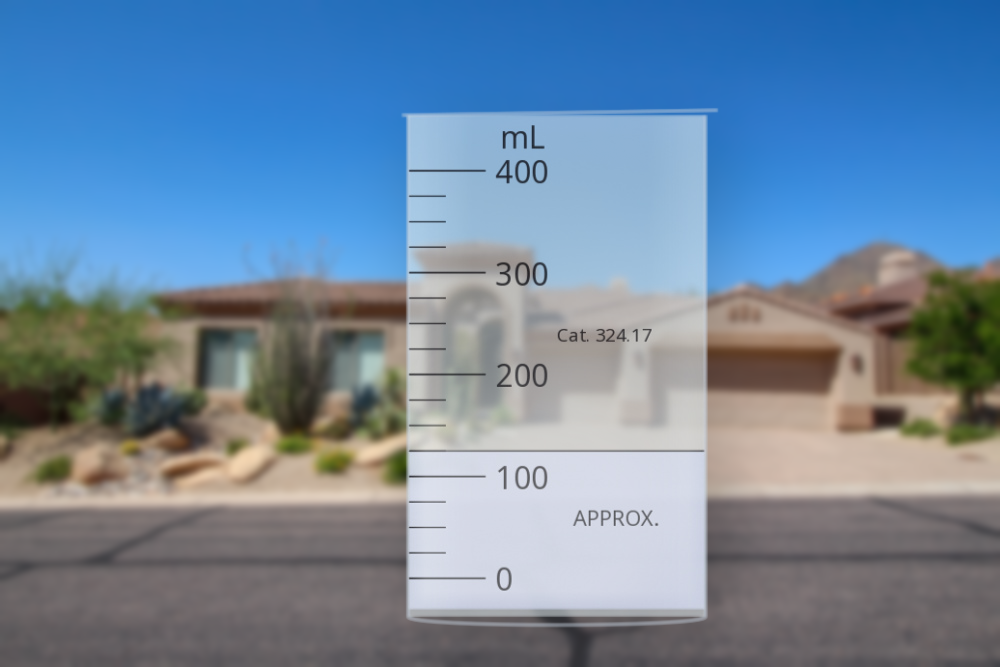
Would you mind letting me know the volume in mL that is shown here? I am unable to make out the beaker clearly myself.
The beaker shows 125 mL
